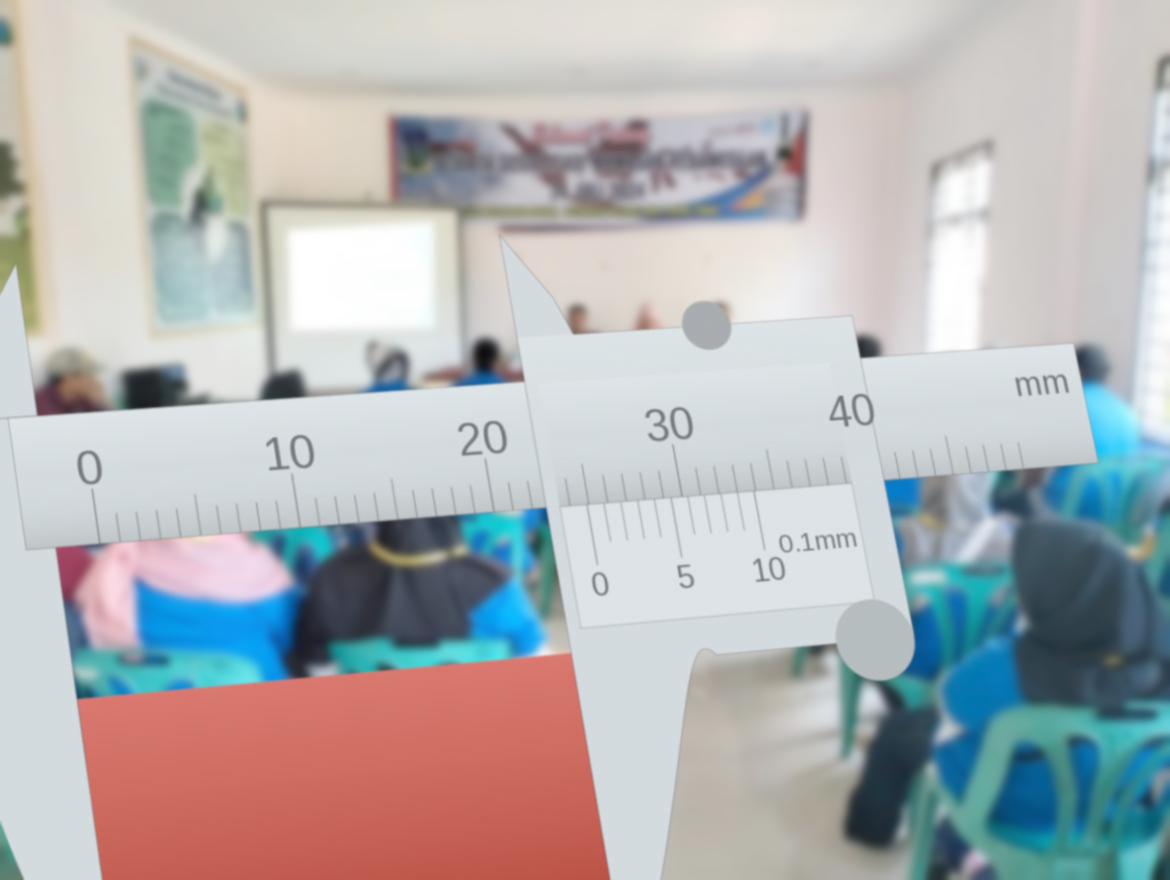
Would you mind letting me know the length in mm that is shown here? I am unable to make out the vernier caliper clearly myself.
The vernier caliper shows 24.9 mm
